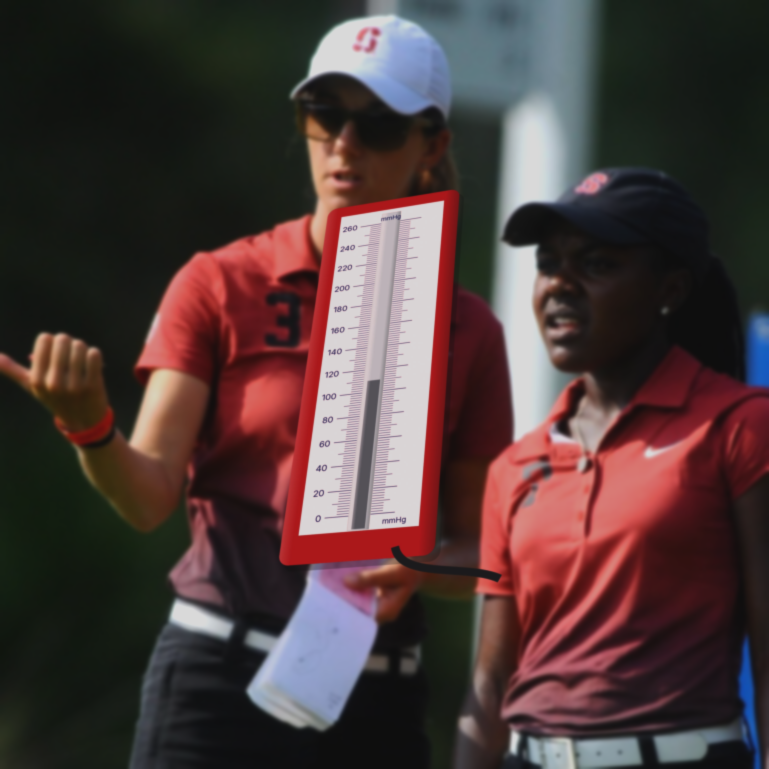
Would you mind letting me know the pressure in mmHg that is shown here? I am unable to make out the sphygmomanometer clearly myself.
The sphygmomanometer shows 110 mmHg
